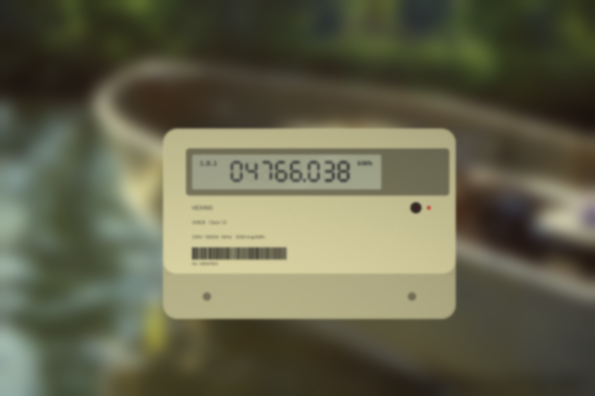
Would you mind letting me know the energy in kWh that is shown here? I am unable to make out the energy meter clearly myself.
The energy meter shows 4766.038 kWh
